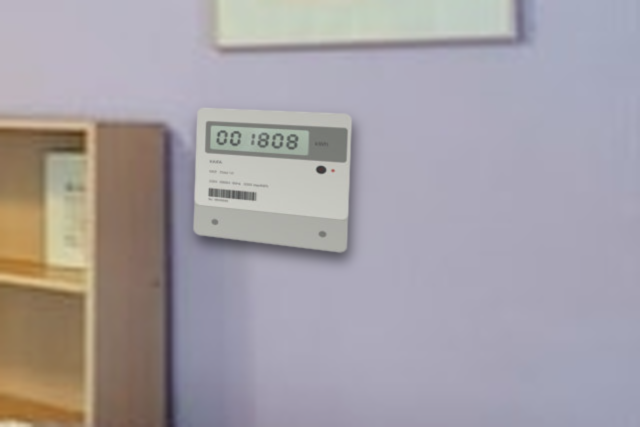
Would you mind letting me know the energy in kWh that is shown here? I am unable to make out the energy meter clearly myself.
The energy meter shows 1808 kWh
